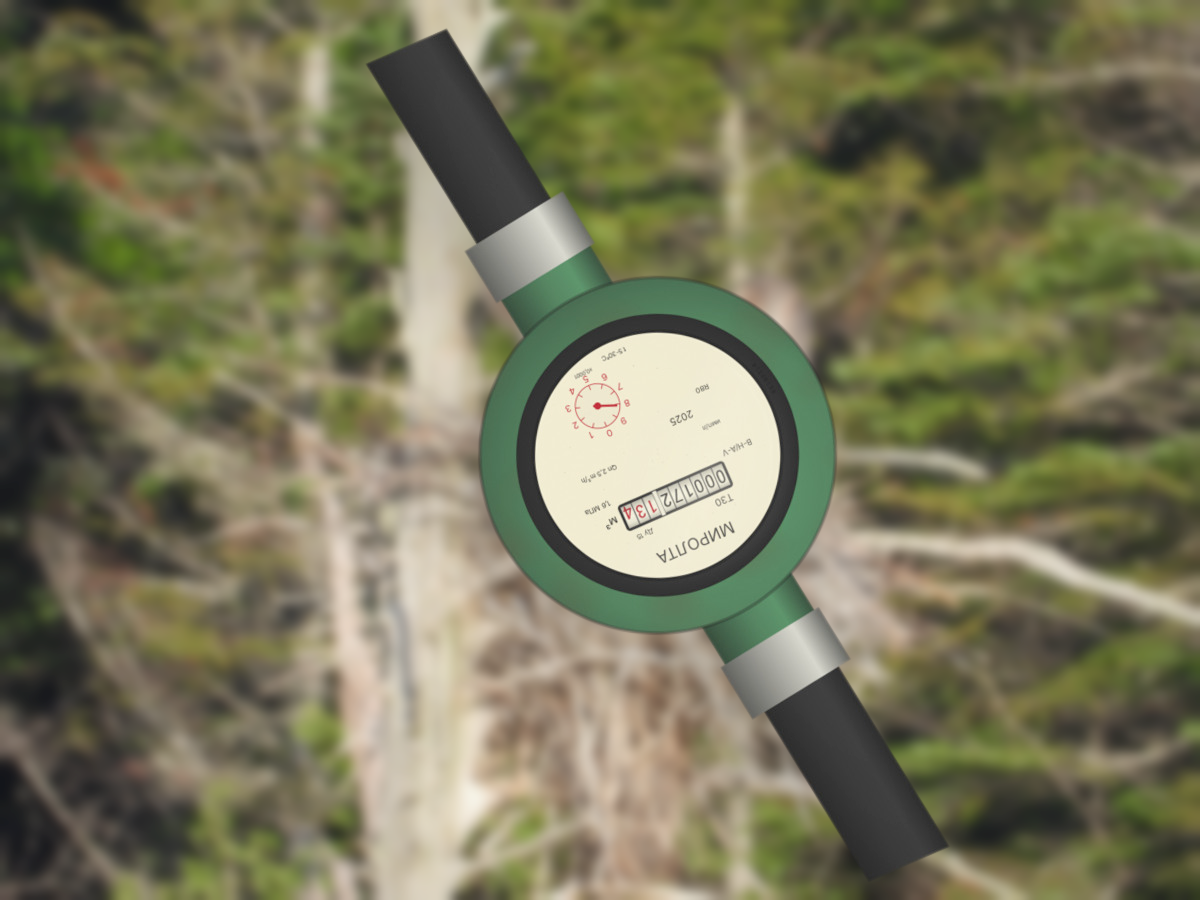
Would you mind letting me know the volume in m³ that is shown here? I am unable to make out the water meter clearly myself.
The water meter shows 172.1338 m³
